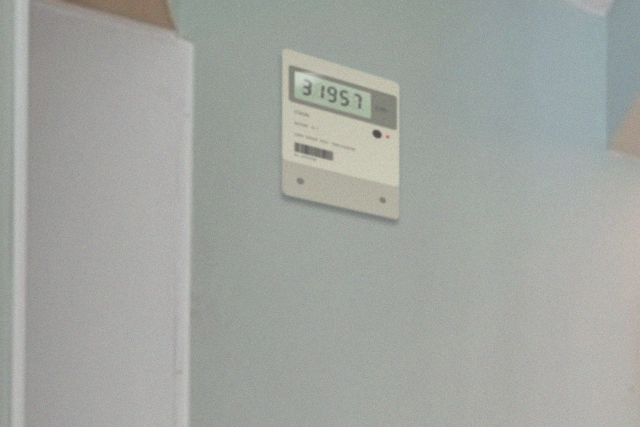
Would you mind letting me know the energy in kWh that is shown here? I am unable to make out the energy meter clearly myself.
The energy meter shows 31957 kWh
